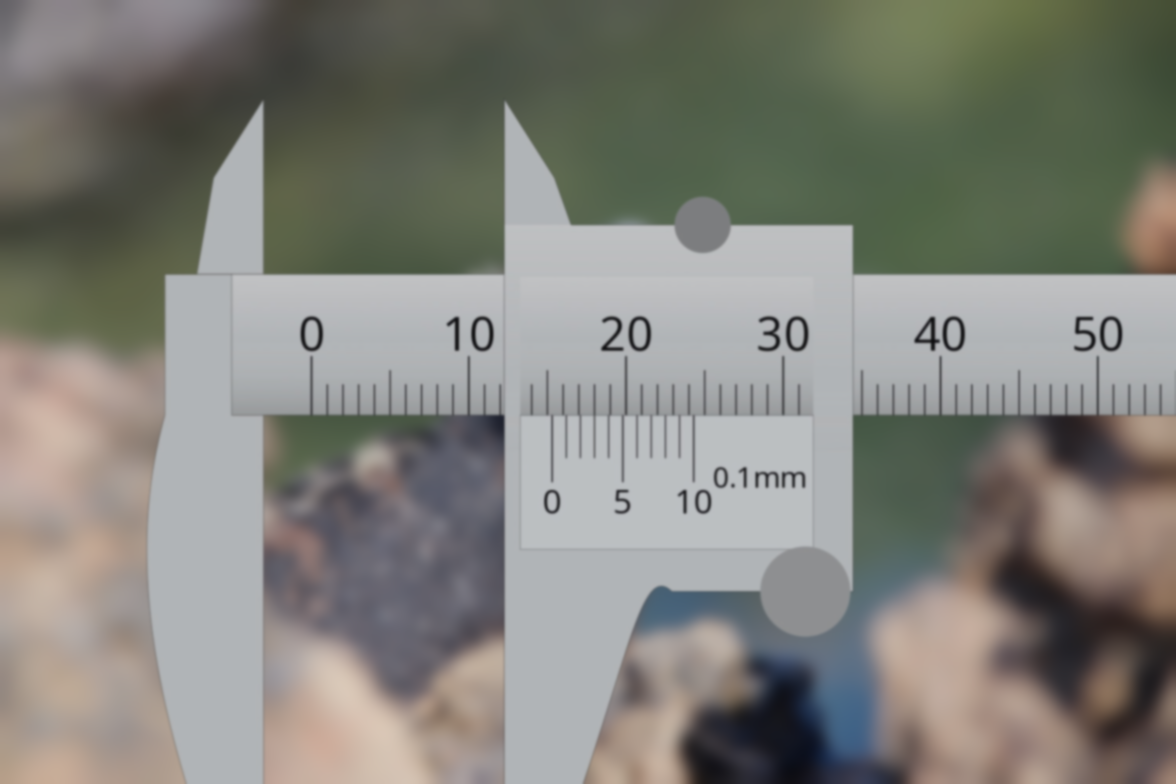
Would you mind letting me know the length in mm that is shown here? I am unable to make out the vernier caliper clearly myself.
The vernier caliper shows 15.3 mm
